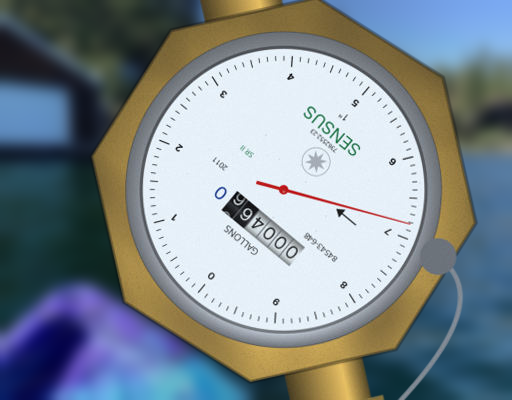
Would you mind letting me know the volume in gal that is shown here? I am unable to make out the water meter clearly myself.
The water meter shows 4656.8 gal
